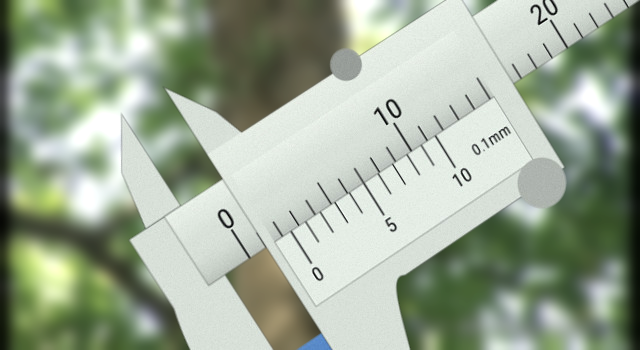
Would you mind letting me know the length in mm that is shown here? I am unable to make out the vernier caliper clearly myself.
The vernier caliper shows 2.5 mm
